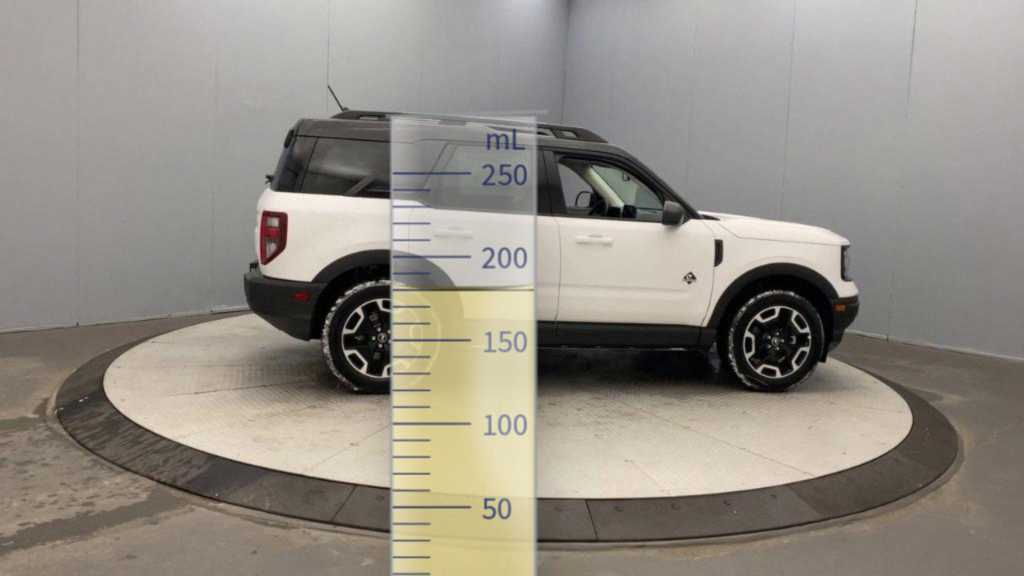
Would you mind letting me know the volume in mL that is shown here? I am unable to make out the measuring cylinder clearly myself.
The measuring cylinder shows 180 mL
